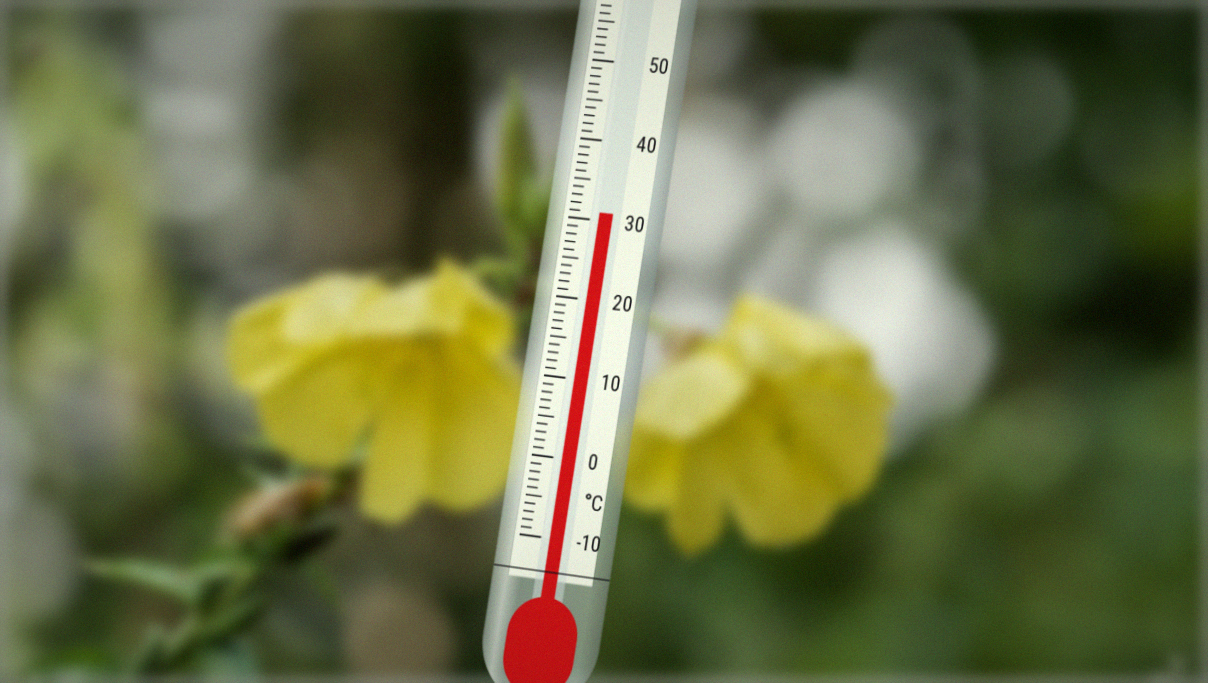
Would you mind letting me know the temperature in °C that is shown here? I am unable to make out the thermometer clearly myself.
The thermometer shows 31 °C
